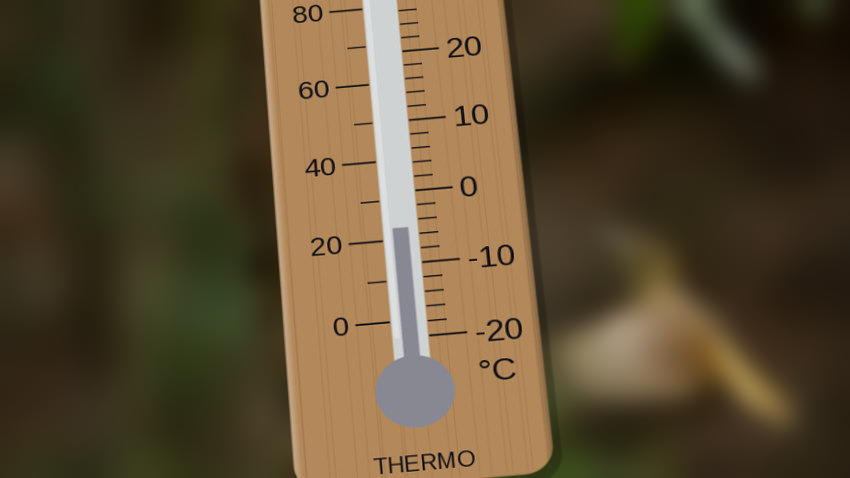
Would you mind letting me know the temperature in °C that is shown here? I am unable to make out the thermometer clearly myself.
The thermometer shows -5 °C
